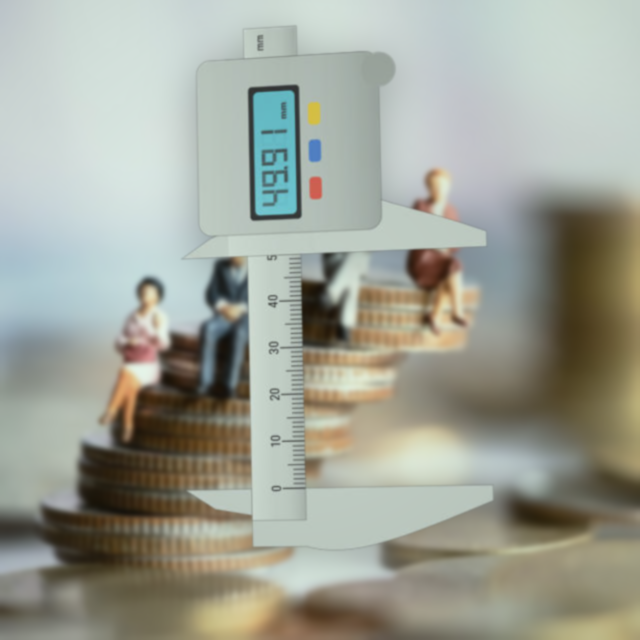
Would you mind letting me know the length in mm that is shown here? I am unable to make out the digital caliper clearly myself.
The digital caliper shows 49.91 mm
